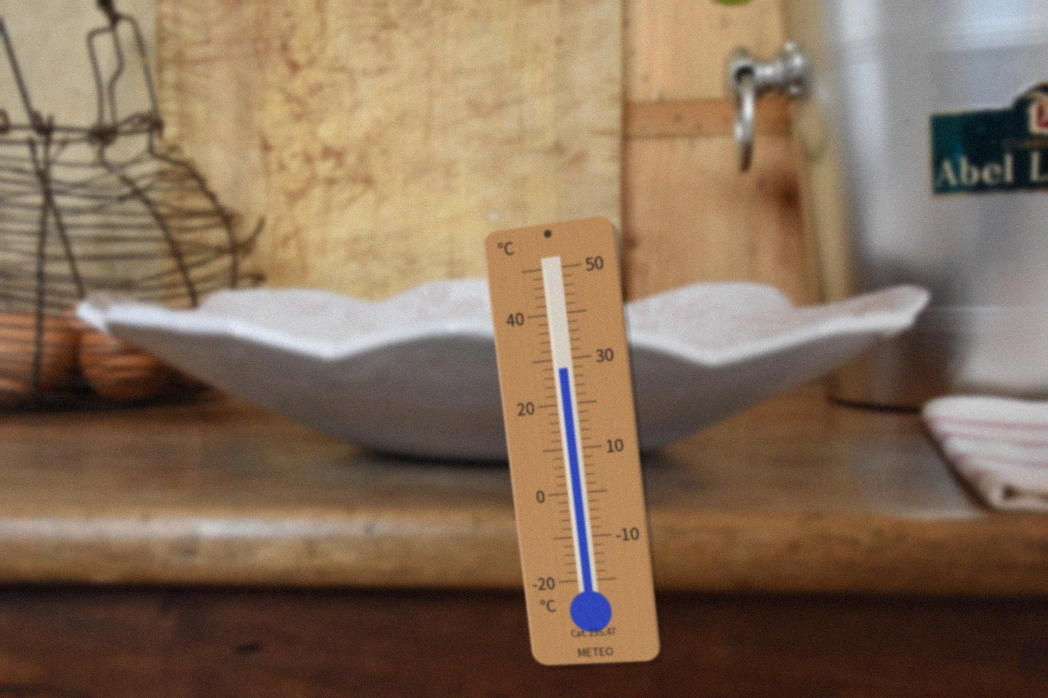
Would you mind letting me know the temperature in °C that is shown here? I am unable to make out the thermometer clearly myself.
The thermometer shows 28 °C
